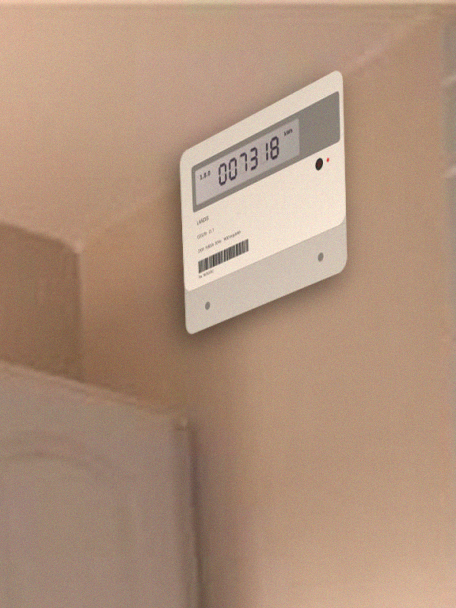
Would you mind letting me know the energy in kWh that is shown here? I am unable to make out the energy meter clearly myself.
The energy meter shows 7318 kWh
